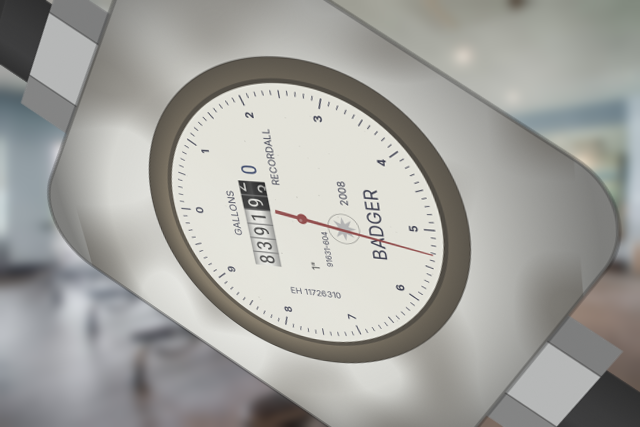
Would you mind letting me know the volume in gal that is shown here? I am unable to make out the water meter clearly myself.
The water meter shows 8391925.3 gal
